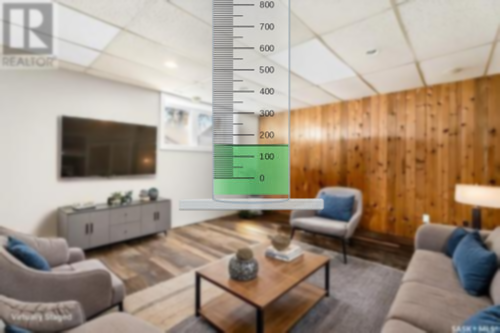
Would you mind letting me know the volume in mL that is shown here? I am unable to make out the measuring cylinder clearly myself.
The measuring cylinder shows 150 mL
